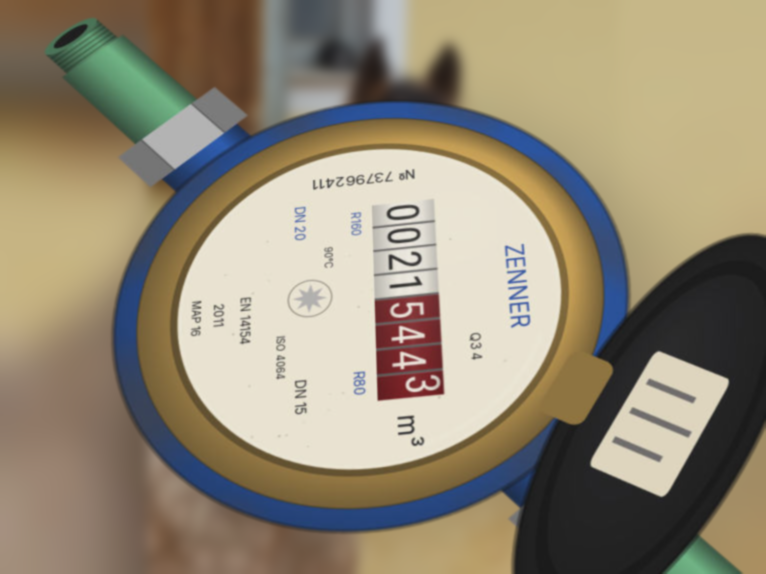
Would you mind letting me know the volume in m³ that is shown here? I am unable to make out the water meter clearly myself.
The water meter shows 21.5443 m³
